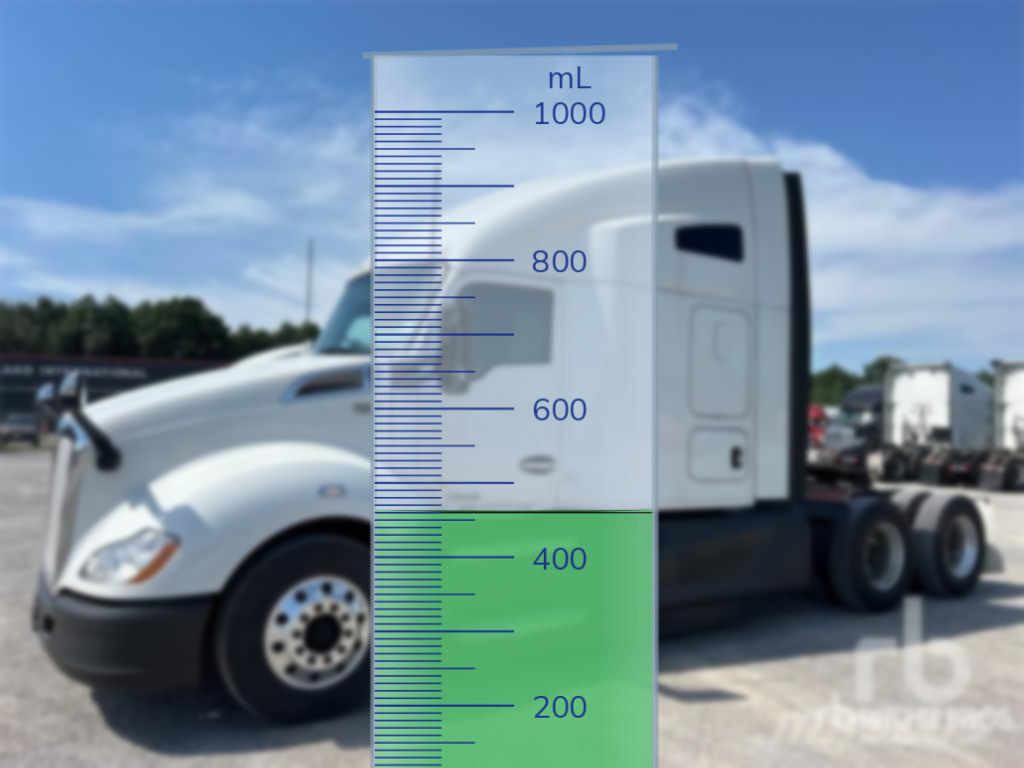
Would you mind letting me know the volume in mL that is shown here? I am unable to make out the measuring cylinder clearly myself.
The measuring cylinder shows 460 mL
